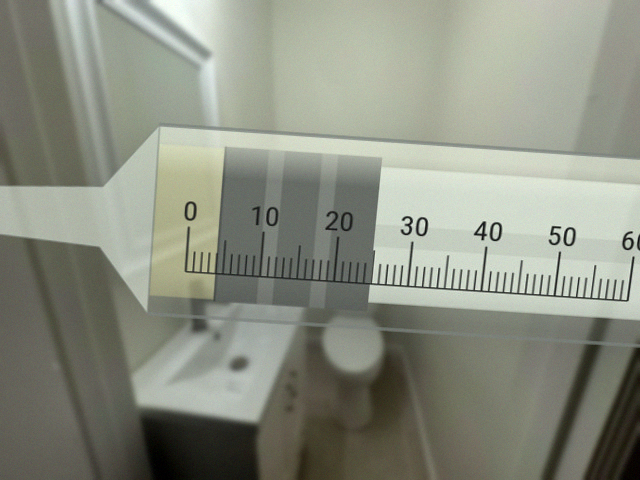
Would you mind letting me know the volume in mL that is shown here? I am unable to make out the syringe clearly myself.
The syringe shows 4 mL
